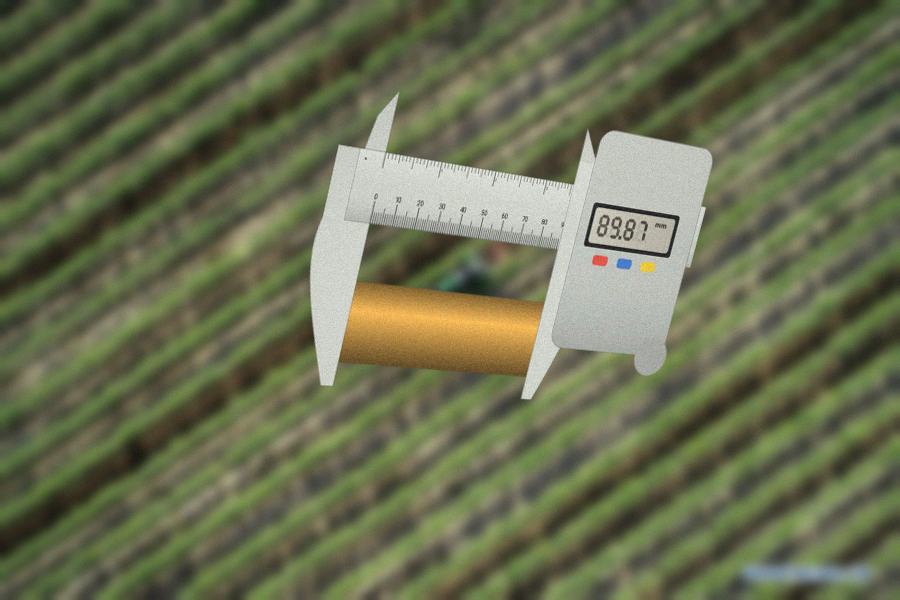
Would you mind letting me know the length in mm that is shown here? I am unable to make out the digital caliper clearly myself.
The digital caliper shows 89.87 mm
